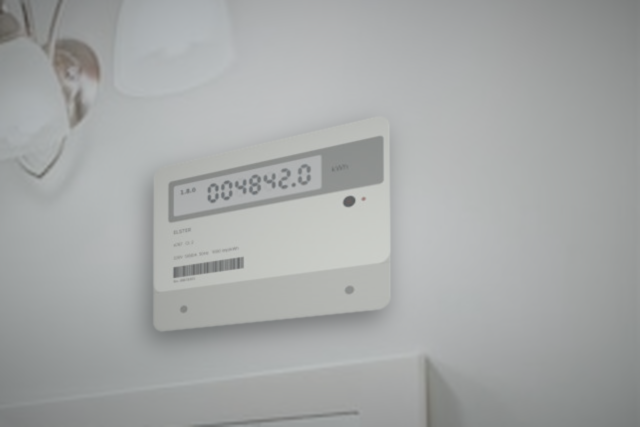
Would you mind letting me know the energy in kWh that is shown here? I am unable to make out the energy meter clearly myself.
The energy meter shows 4842.0 kWh
